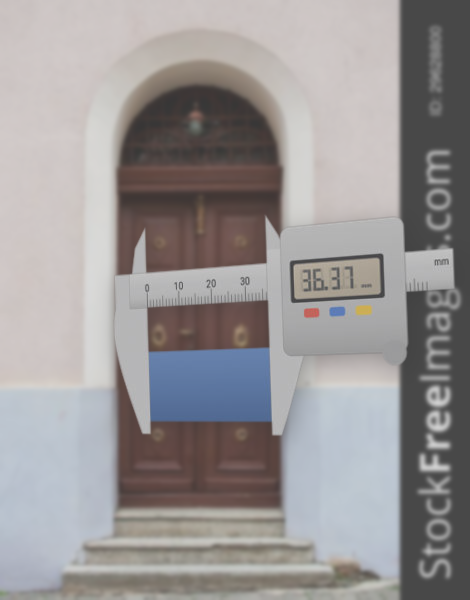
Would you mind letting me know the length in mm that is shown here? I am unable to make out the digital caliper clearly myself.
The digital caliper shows 36.37 mm
